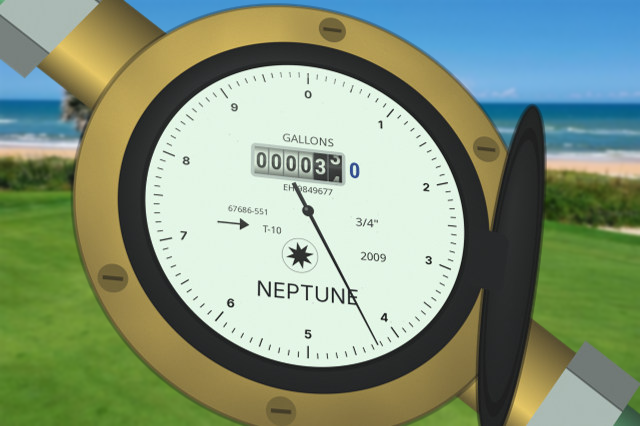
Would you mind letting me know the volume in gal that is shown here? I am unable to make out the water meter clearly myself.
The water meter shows 334.2 gal
